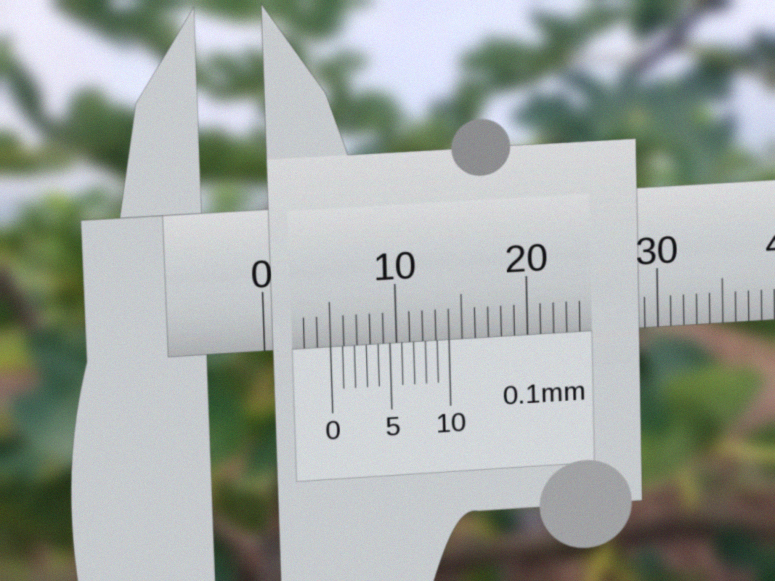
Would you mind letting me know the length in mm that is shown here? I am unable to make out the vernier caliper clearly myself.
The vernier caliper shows 5.0 mm
